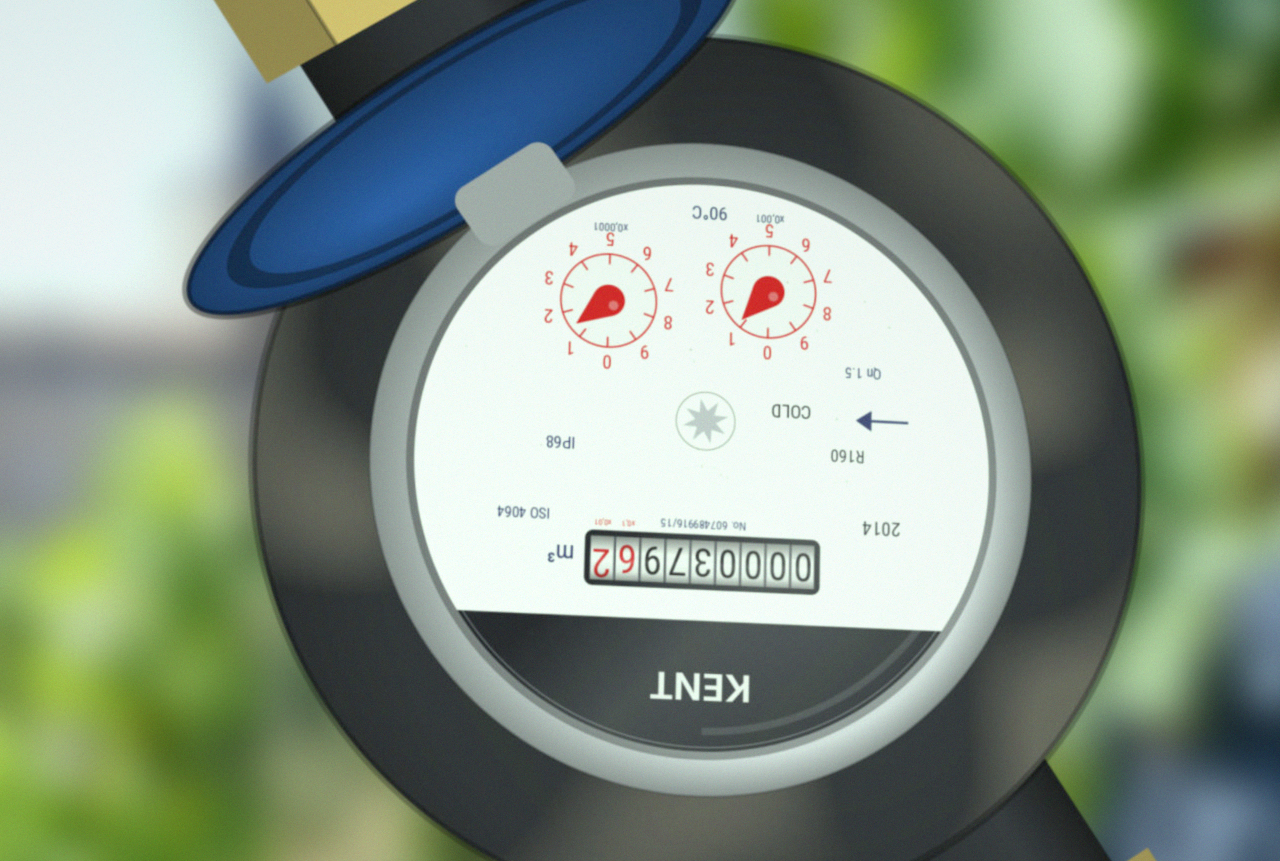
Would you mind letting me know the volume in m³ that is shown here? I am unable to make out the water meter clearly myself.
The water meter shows 379.6211 m³
